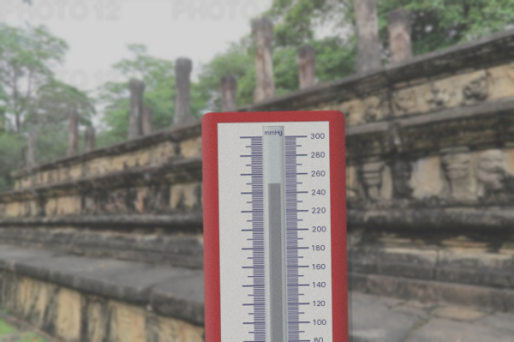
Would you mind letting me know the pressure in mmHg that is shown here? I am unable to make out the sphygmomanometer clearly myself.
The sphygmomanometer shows 250 mmHg
